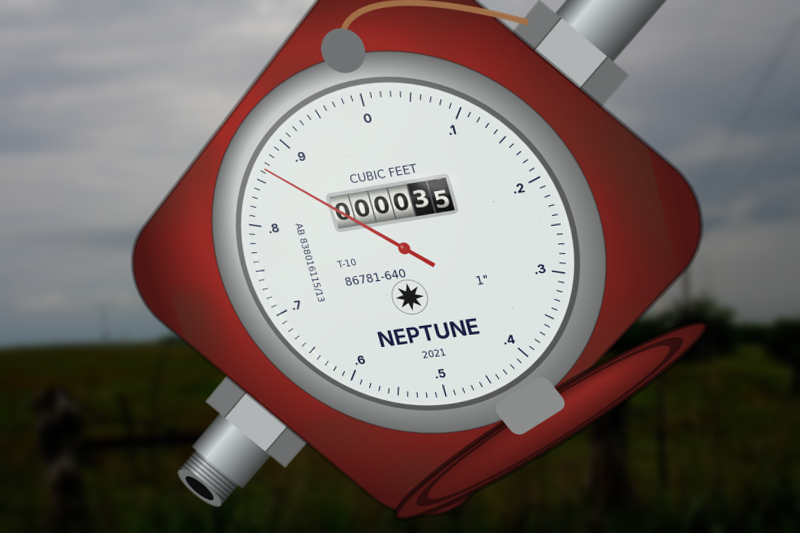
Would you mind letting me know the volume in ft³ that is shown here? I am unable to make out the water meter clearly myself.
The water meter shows 34.86 ft³
